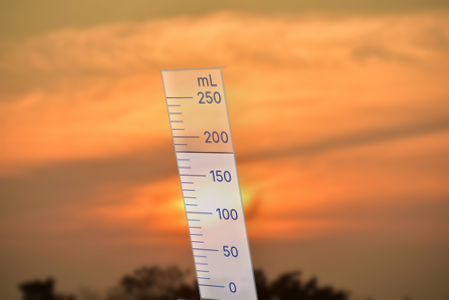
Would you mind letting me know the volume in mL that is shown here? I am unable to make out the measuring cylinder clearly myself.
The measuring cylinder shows 180 mL
